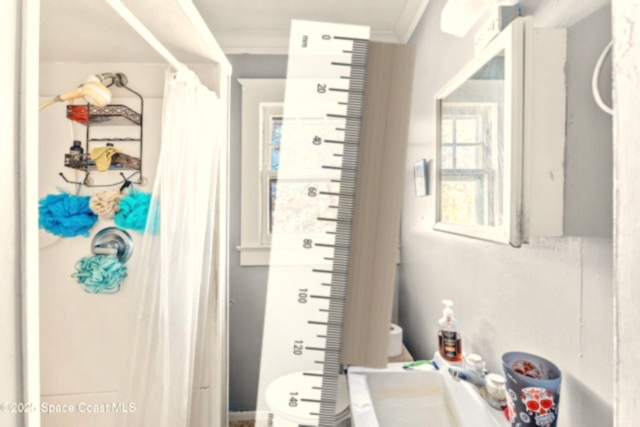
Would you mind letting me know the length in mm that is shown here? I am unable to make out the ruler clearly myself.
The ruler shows 125 mm
